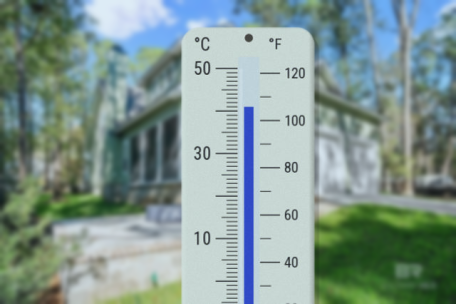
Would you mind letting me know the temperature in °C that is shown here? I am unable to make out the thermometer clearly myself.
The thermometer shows 41 °C
